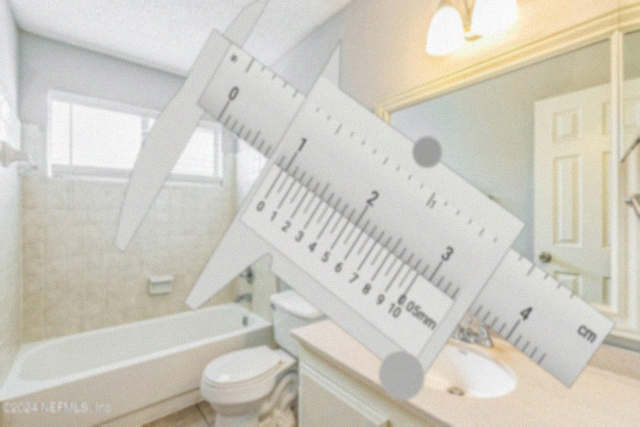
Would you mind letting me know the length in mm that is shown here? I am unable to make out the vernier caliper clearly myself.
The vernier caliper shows 9.6 mm
